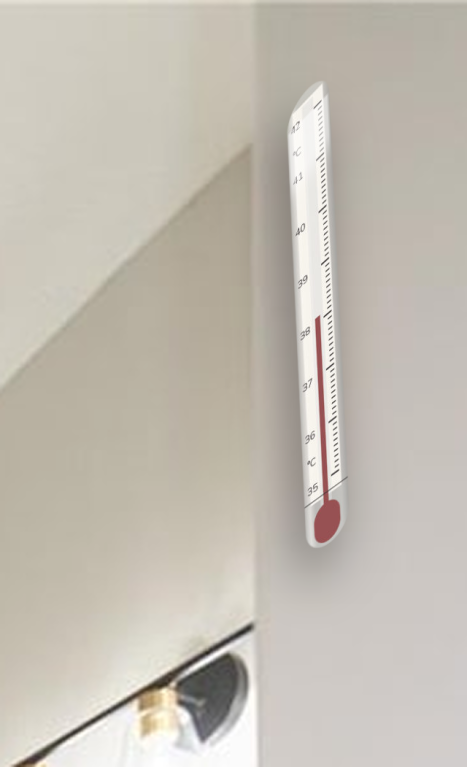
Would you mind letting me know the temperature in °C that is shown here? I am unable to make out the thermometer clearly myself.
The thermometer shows 38.1 °C
